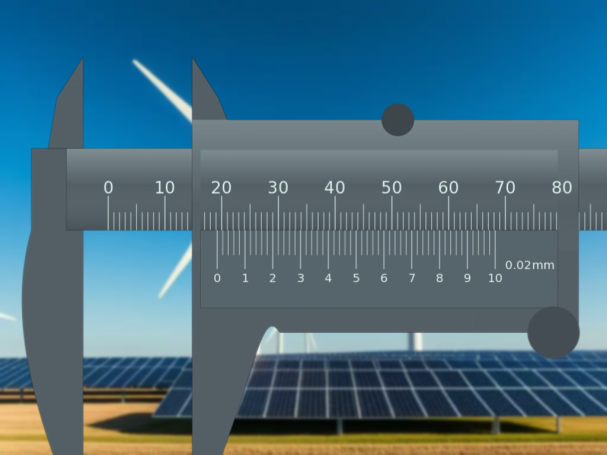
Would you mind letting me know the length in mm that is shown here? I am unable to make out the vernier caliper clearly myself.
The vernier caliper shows 19.2 mm
